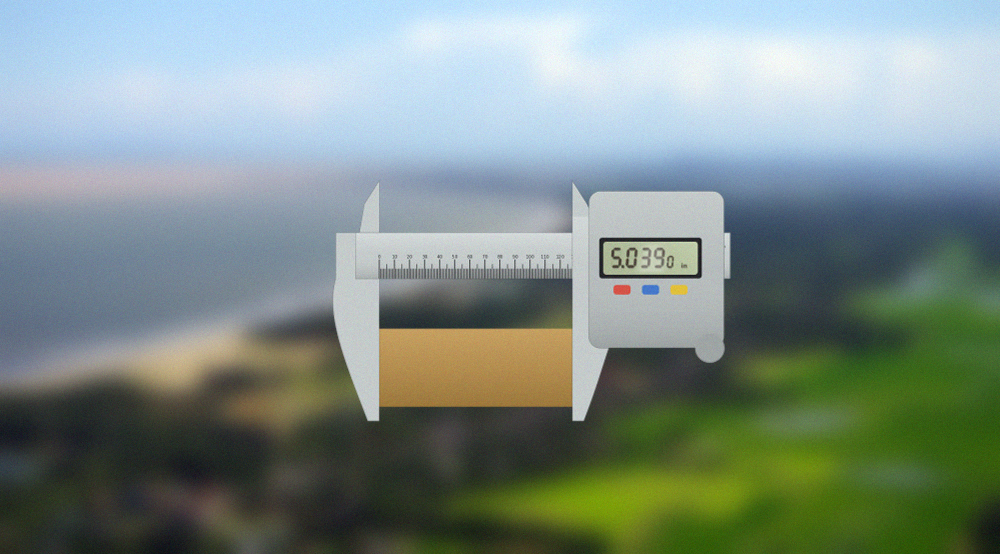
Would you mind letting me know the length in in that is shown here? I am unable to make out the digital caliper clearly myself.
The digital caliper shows 5.0390 in
